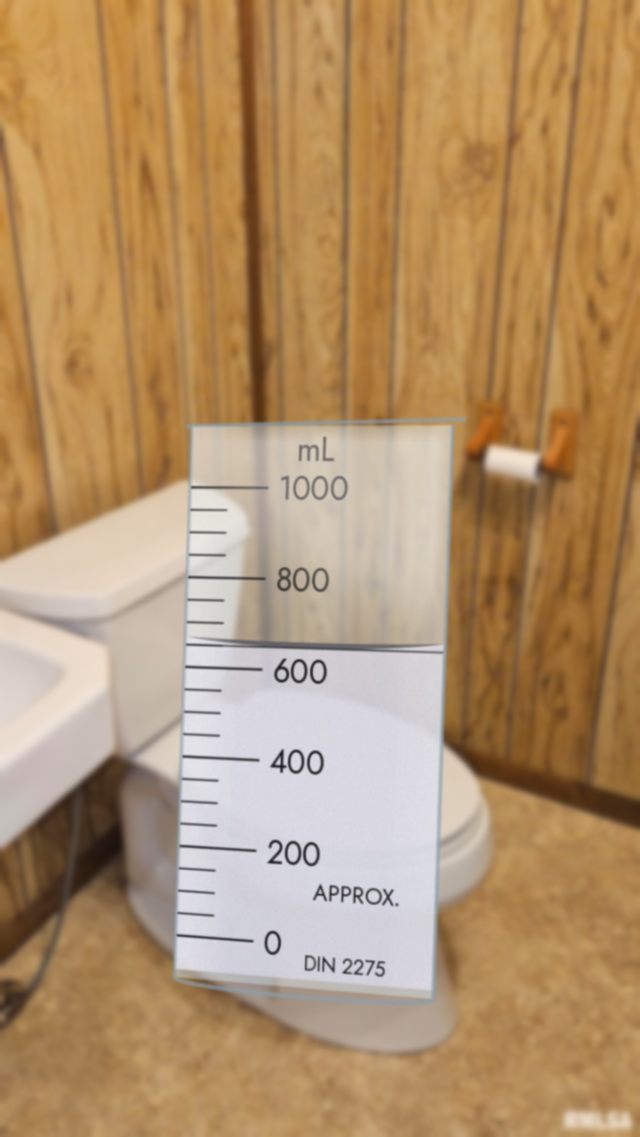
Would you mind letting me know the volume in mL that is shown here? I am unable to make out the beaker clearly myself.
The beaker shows 650 mL
